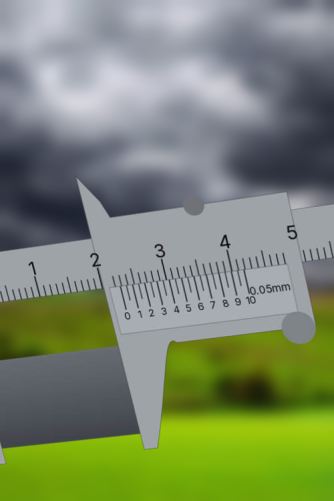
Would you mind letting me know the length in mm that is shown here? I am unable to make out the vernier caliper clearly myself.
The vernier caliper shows 22.8 mm
